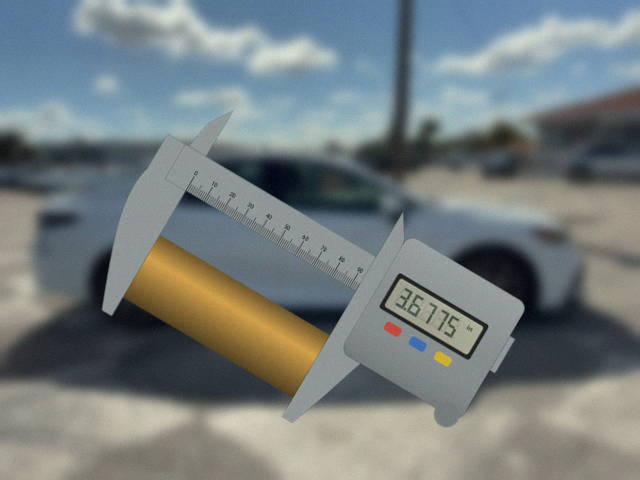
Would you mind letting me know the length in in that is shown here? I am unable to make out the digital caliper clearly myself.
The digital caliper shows 3.6775 in
